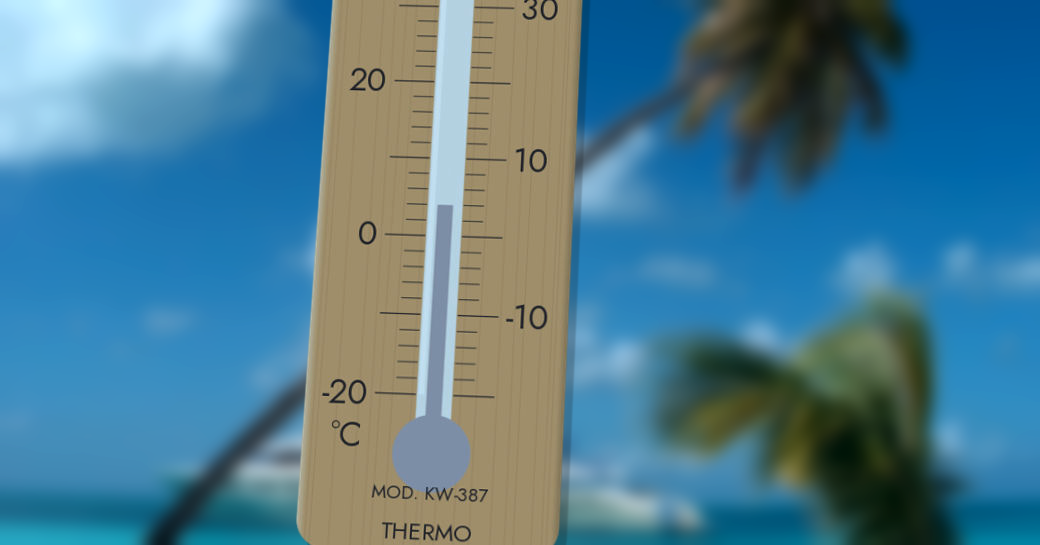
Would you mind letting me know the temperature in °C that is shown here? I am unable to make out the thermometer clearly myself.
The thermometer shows 4 °C
